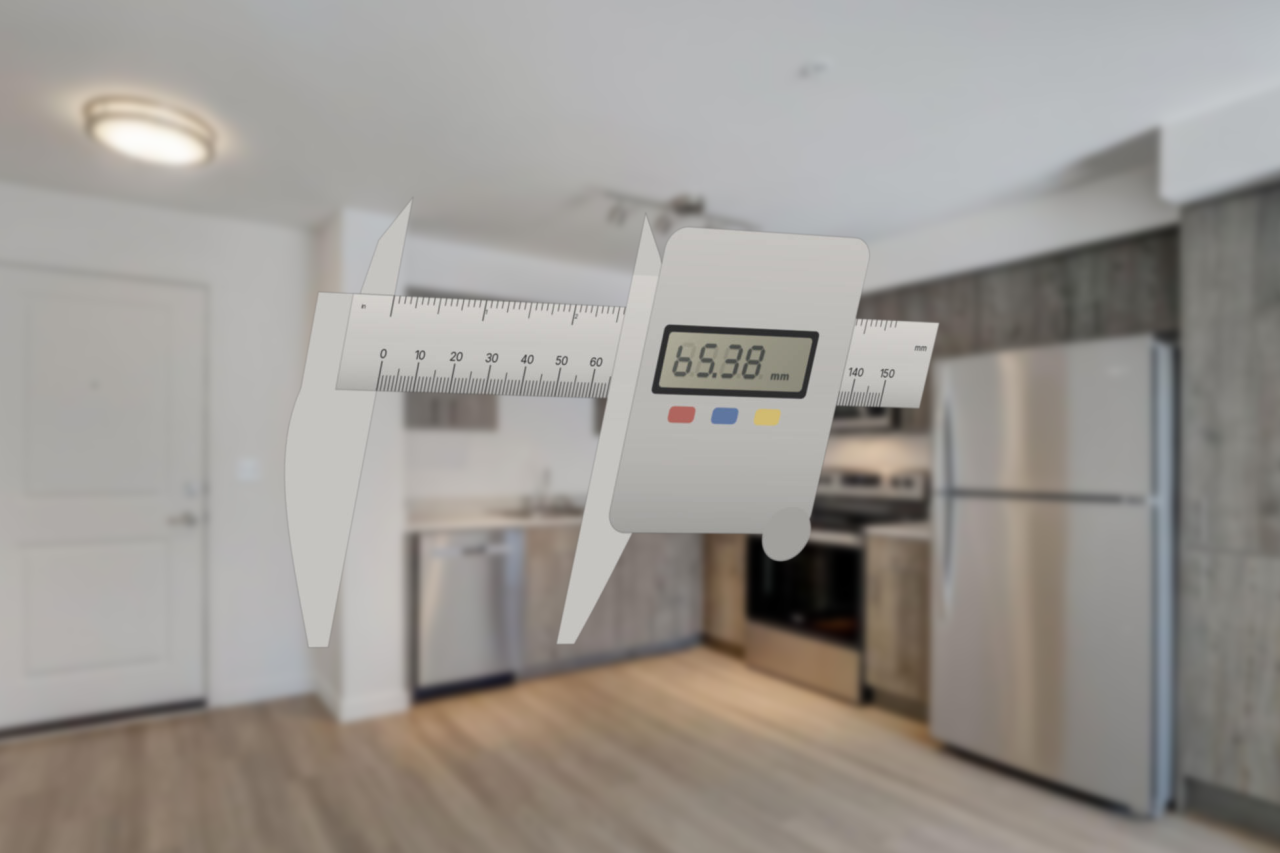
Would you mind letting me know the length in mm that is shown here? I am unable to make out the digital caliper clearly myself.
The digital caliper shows 65.38 mm
